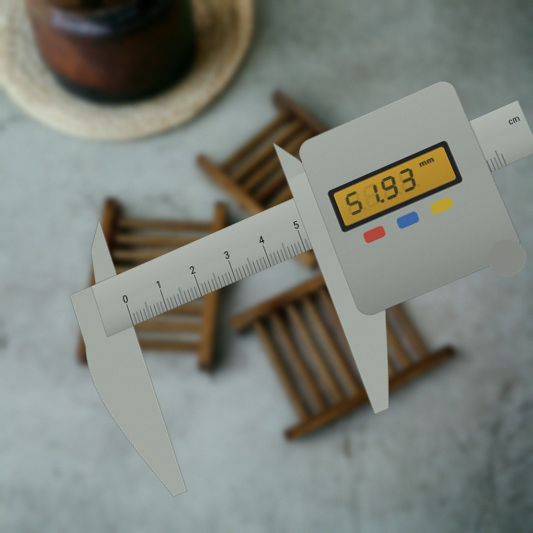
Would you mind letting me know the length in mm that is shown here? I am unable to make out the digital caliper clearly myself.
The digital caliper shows 51.93 mm
